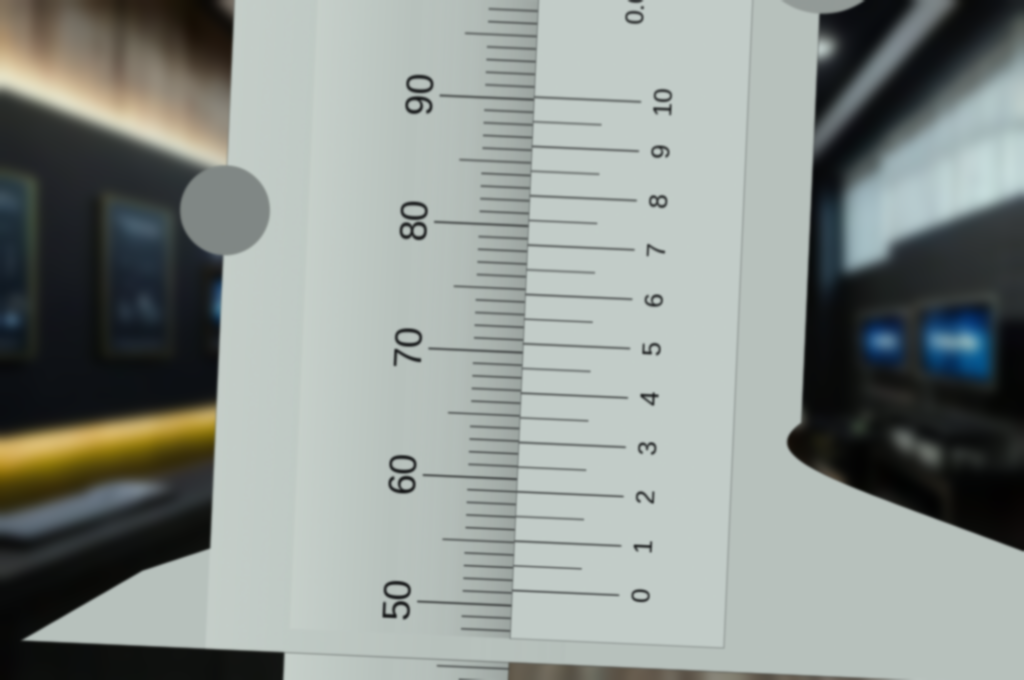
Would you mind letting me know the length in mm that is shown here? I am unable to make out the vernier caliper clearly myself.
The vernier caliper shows 51.2 mm
